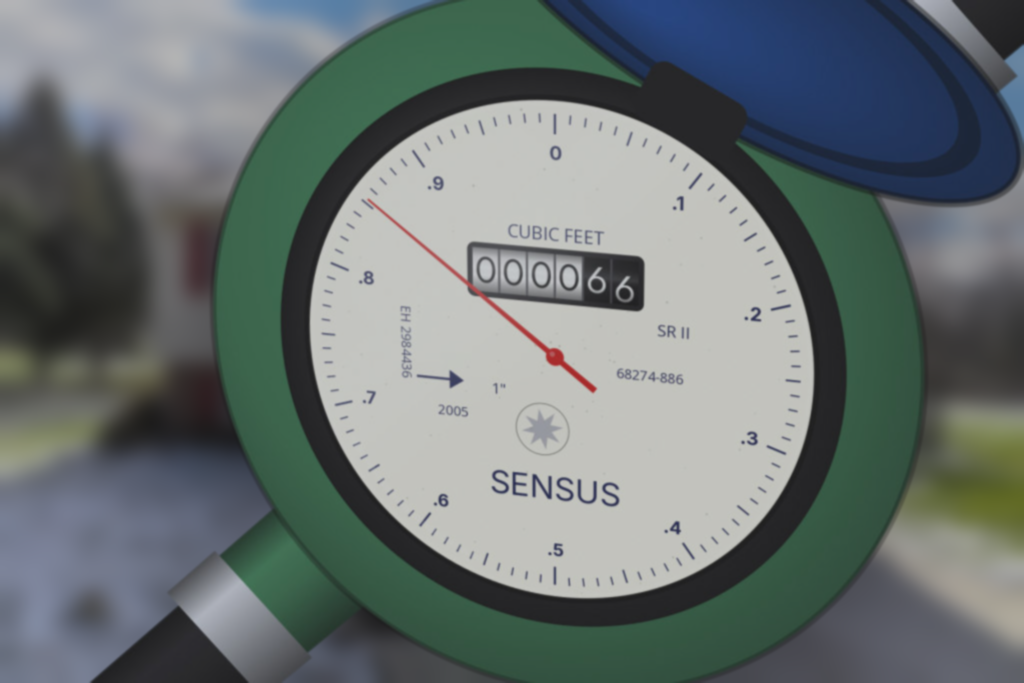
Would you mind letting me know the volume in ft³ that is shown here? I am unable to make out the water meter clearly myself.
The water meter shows 65.85 ft³
